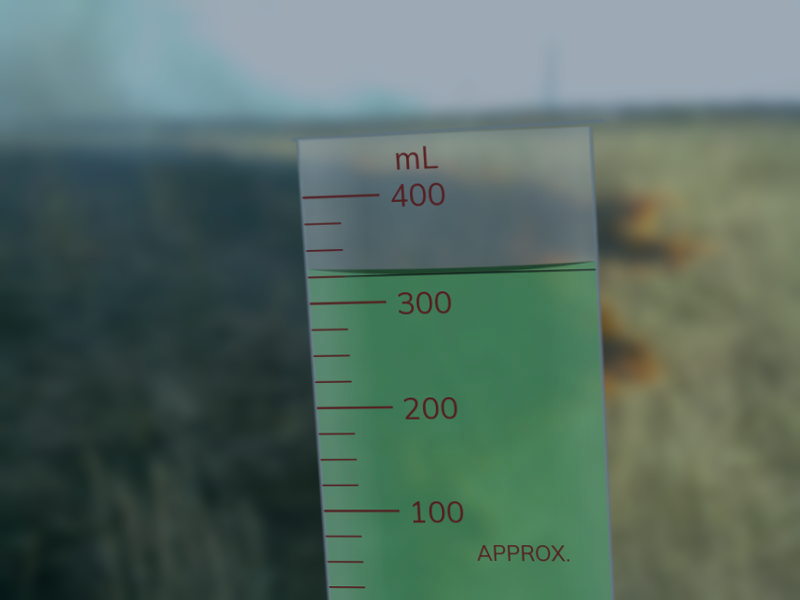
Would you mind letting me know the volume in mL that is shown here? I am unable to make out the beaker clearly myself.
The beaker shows 325 mL
